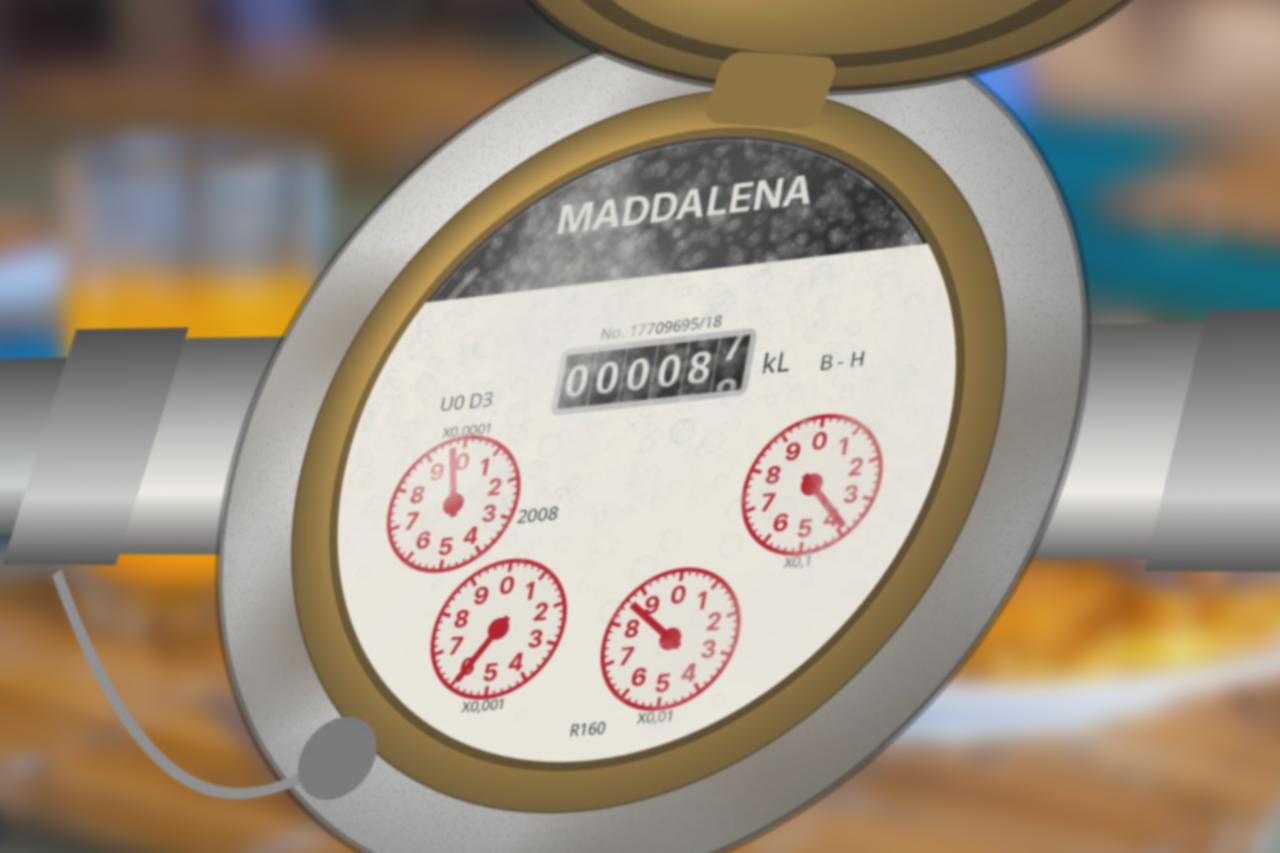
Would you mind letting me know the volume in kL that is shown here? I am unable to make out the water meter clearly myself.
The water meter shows 87.3859 kL
